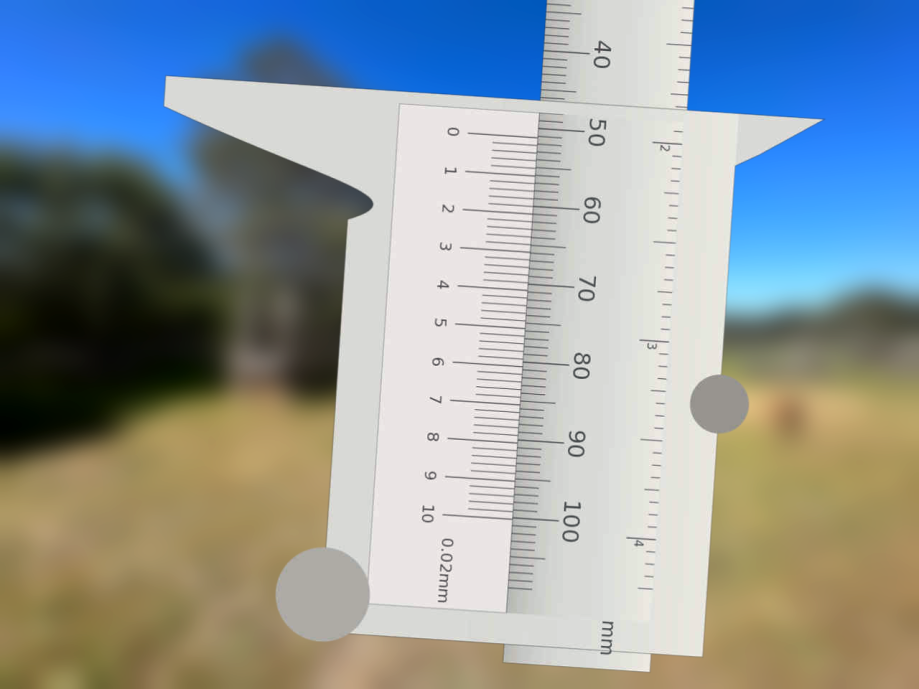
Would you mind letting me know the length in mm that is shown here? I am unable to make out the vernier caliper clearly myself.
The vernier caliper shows 51.2 mm
